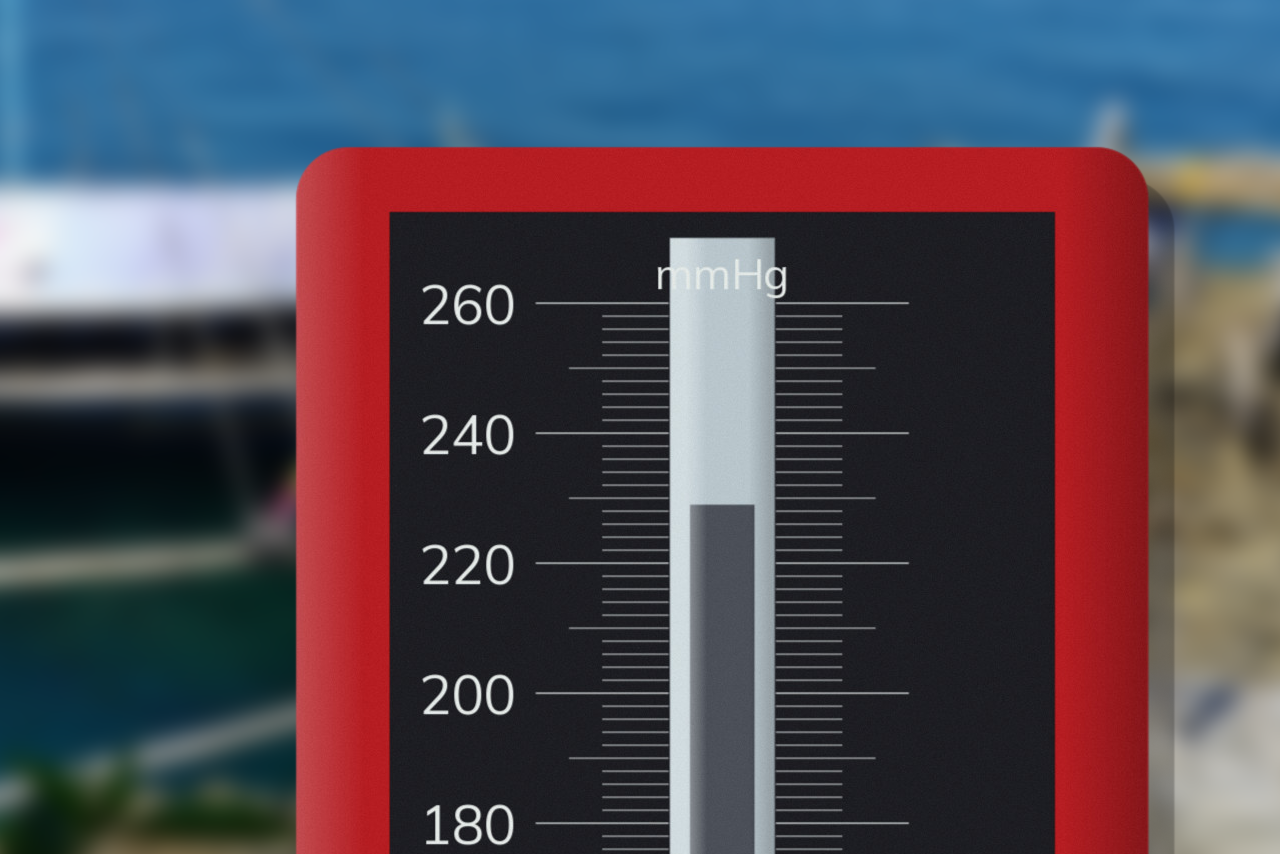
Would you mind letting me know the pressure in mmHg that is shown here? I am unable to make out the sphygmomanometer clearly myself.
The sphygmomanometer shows 229 mmHg
